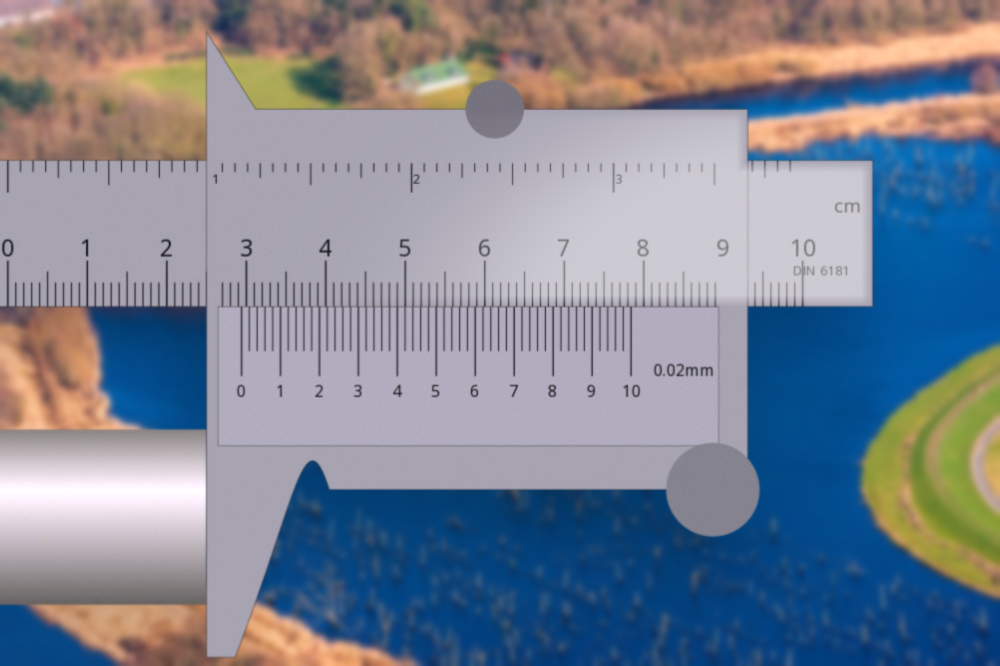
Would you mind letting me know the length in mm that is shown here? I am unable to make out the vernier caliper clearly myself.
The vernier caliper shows 29.4 mm
